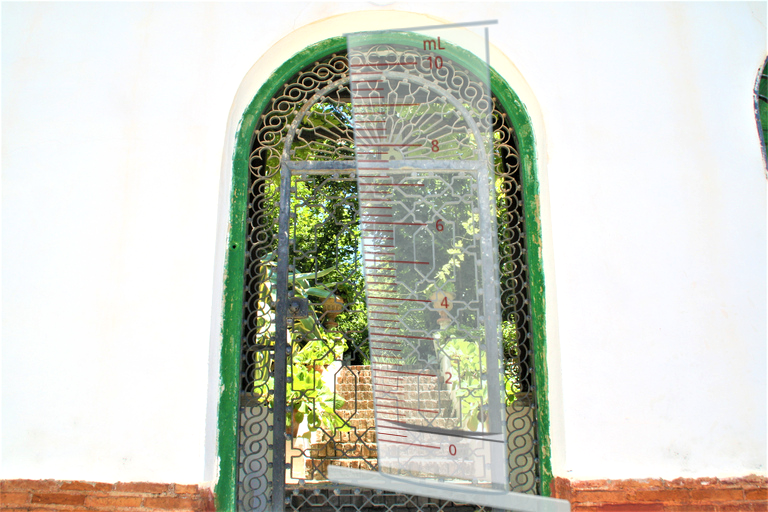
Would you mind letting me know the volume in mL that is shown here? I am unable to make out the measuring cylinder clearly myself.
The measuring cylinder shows 0.4 mL
